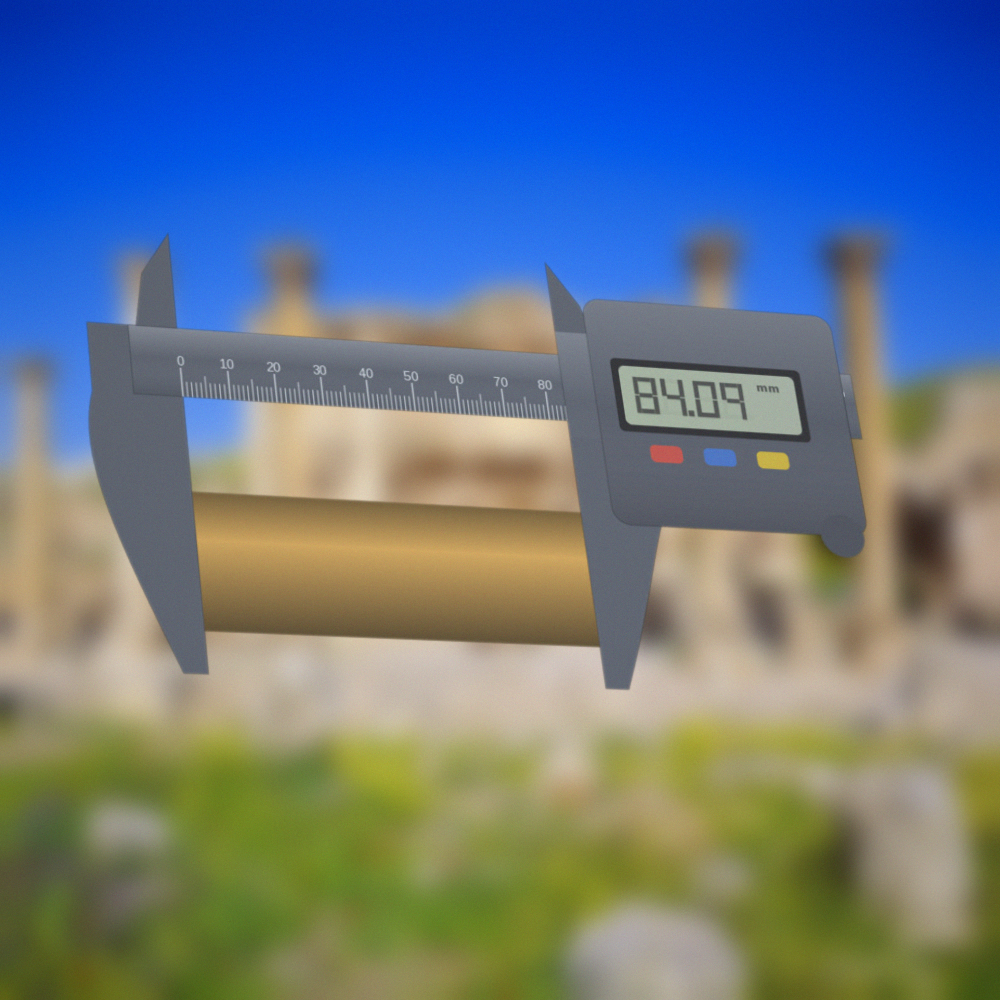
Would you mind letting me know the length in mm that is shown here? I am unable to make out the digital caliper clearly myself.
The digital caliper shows 84.09 mm
